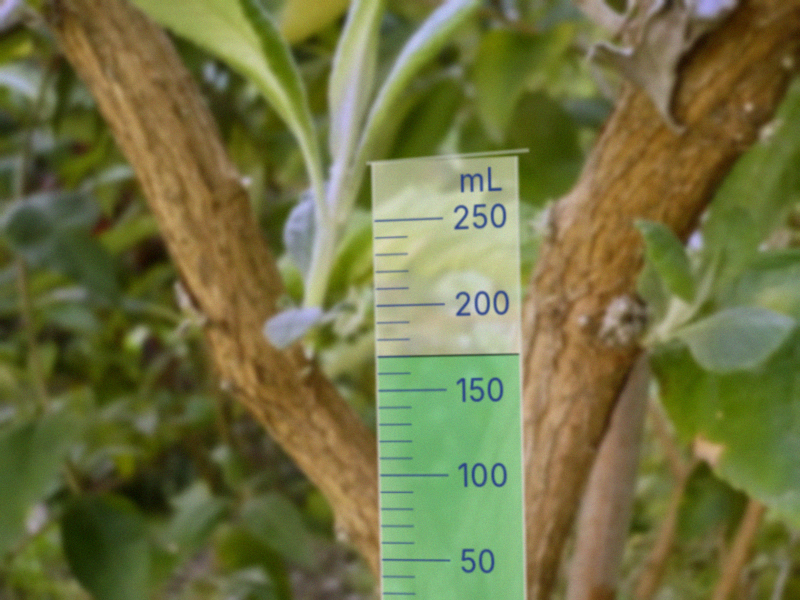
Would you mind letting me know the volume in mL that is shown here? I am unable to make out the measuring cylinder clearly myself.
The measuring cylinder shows 170 mL
